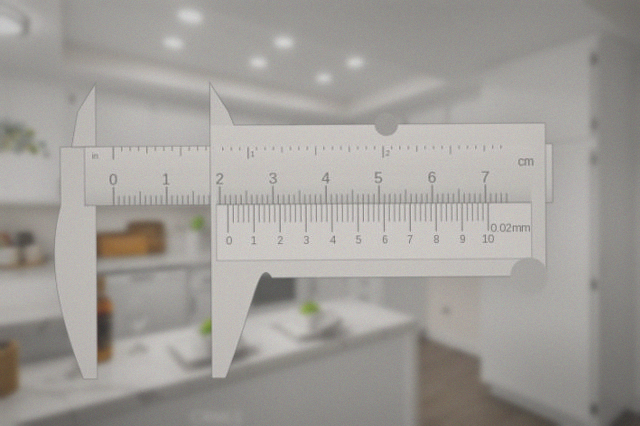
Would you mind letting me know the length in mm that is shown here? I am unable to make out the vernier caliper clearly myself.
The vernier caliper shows 21.5 mm
